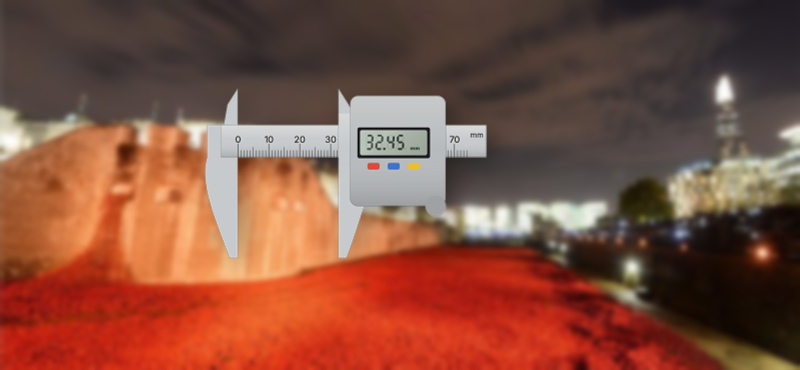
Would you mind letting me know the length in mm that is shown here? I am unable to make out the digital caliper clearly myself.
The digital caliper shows 32.45 mm
